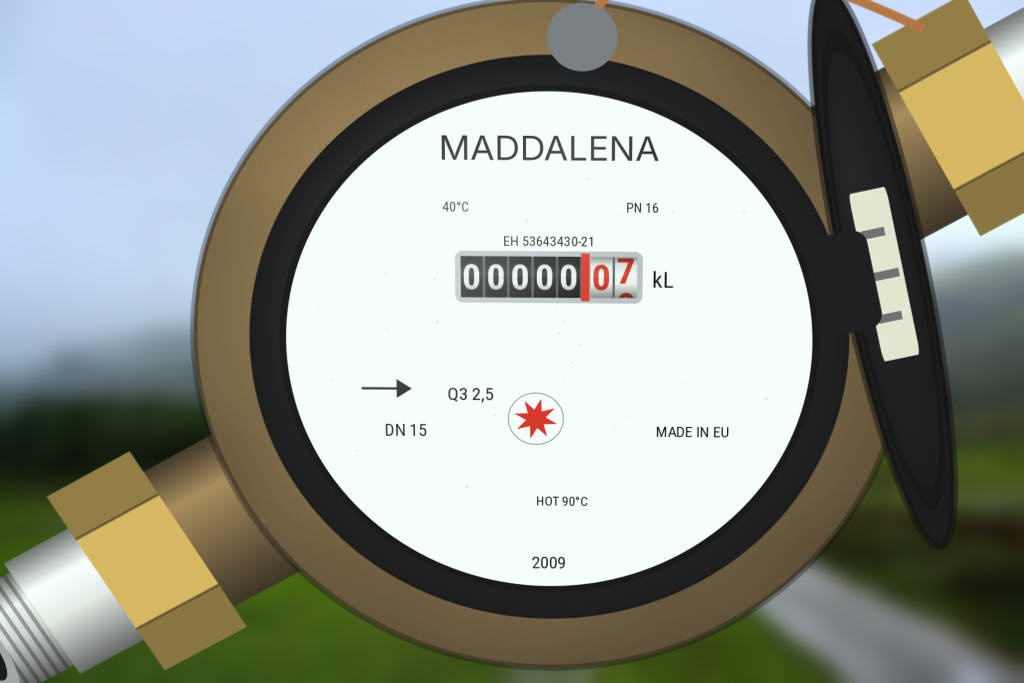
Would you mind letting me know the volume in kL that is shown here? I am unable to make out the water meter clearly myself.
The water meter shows 0.07 kL
